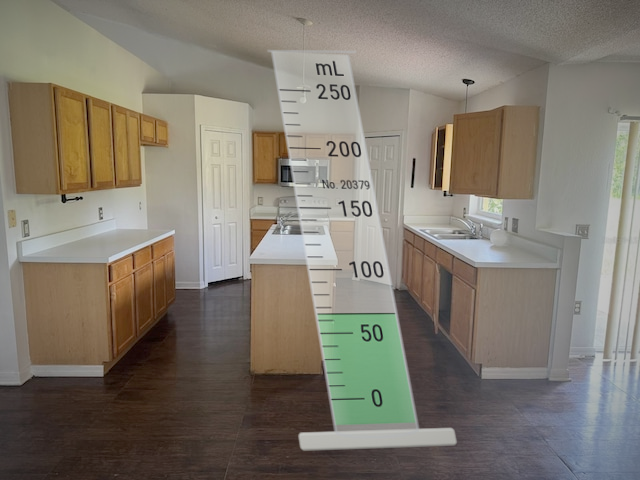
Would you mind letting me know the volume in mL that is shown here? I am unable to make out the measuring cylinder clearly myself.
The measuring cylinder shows 65 mL
